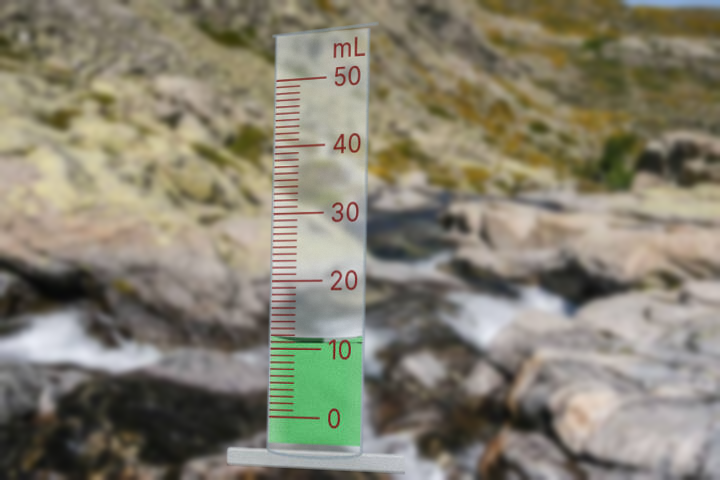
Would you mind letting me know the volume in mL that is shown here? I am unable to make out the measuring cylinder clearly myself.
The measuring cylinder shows 11 mL
